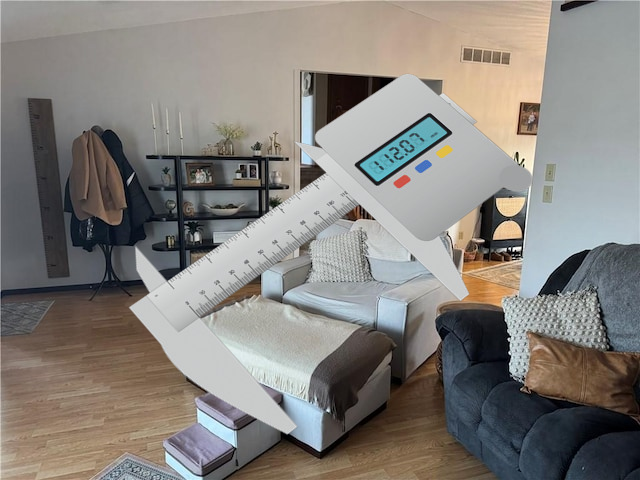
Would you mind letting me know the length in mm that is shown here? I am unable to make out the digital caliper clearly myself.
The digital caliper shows 112.07 mm
